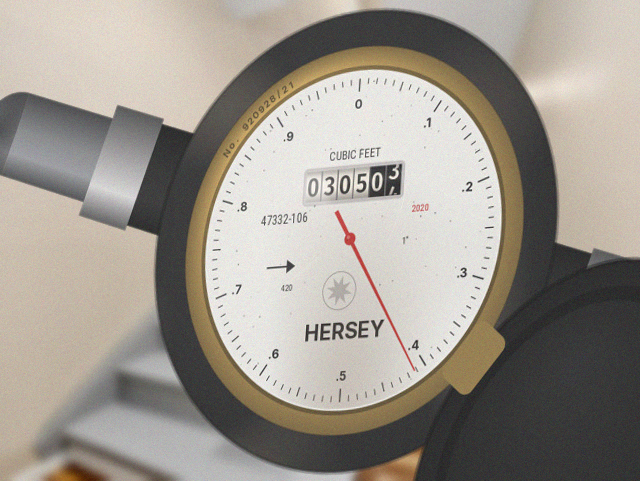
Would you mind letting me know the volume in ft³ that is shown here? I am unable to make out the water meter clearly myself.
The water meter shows 30503.41 ft³
